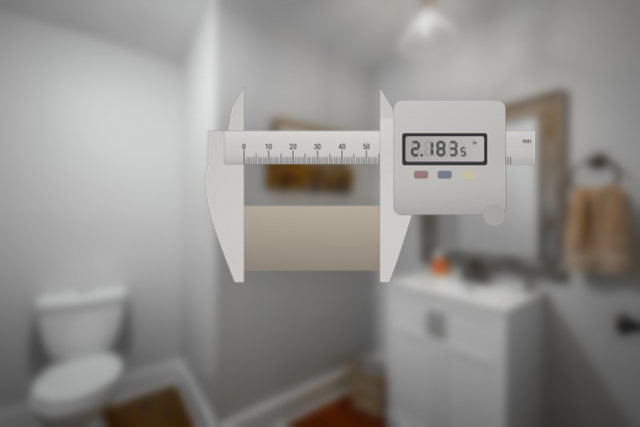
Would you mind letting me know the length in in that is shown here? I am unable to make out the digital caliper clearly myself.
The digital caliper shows 2.1835 in
